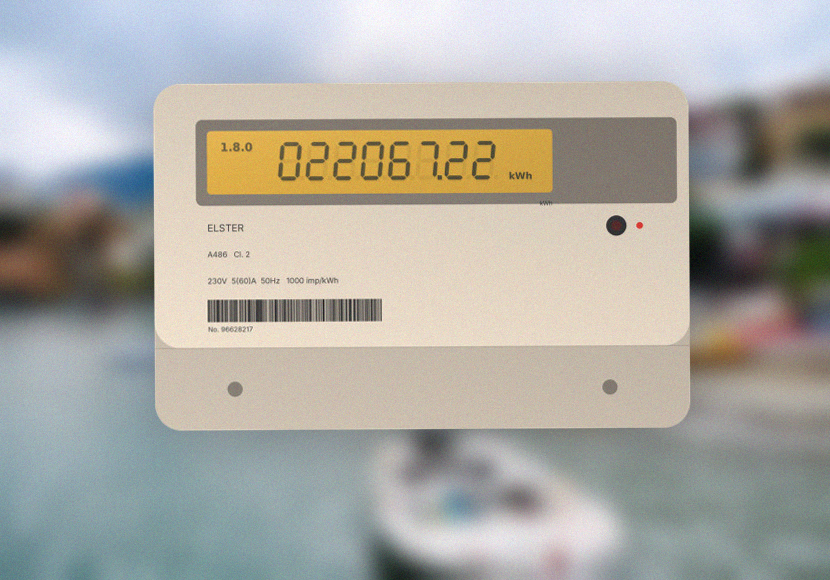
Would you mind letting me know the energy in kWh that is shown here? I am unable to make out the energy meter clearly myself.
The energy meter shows 22067.22 kWh
